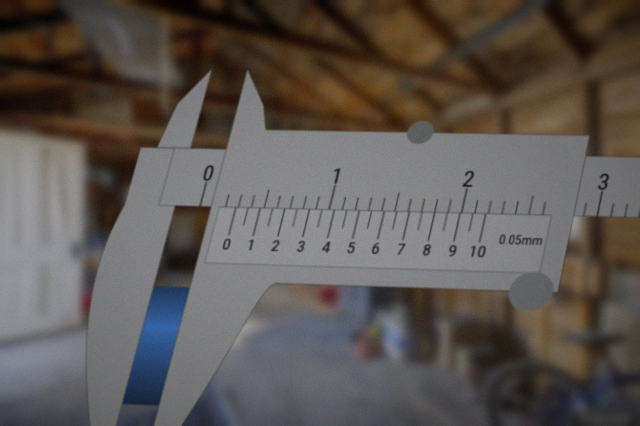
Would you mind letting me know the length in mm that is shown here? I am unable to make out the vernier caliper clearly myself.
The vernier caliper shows 2.8 mm
